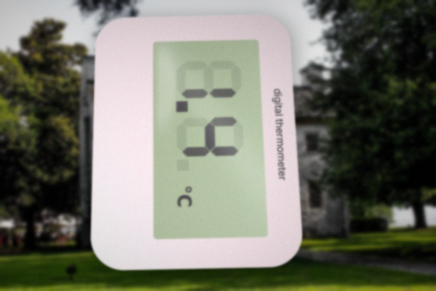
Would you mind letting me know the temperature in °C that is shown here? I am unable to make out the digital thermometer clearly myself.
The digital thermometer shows 1.4 °C
